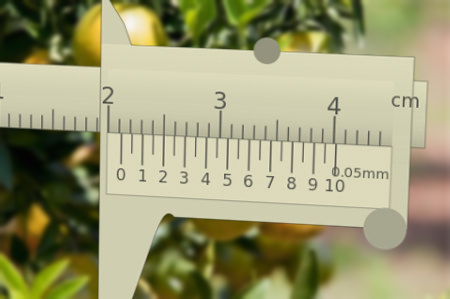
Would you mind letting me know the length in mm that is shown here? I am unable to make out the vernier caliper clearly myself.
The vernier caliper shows 21.2 mm
